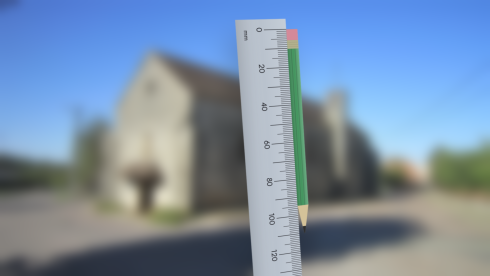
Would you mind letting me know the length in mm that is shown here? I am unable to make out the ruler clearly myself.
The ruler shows 110 mm
